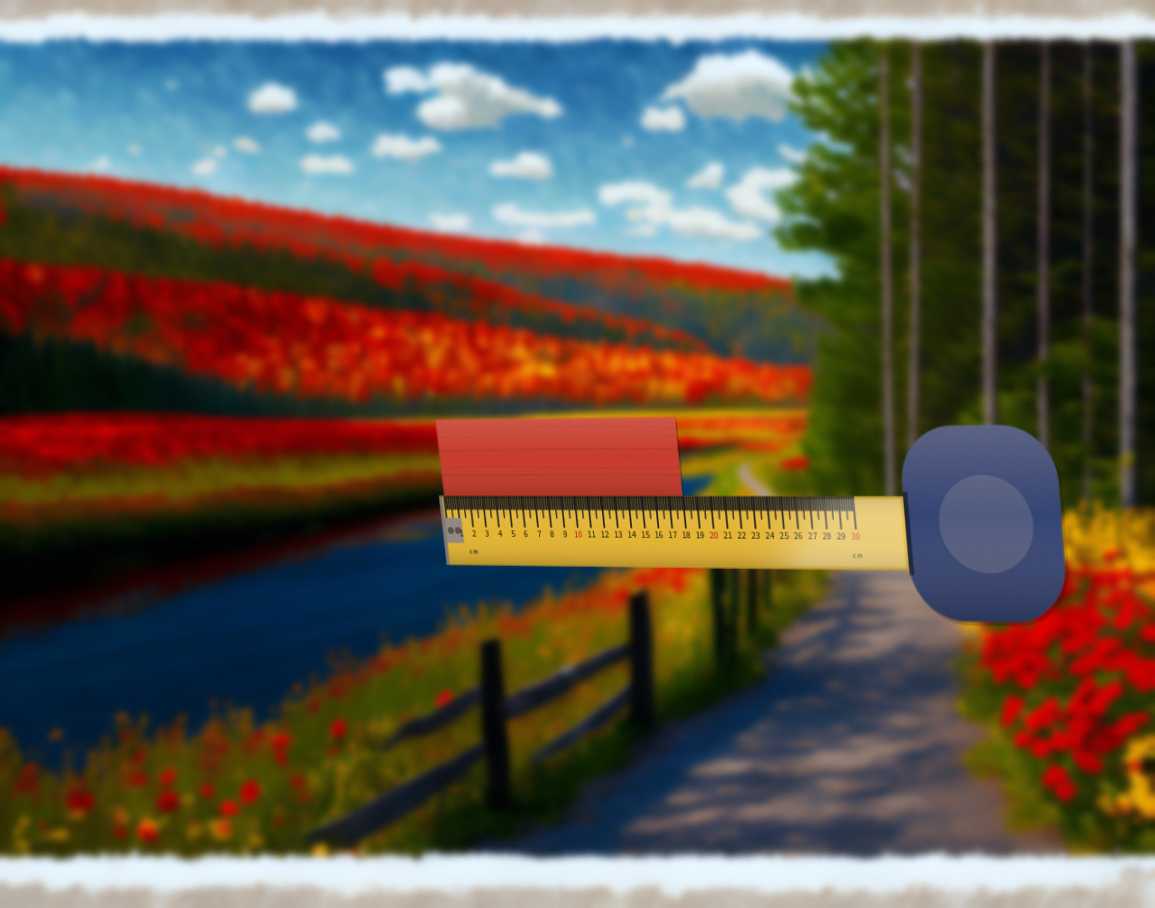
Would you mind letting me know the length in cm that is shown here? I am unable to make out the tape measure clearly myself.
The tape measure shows 18 cm
